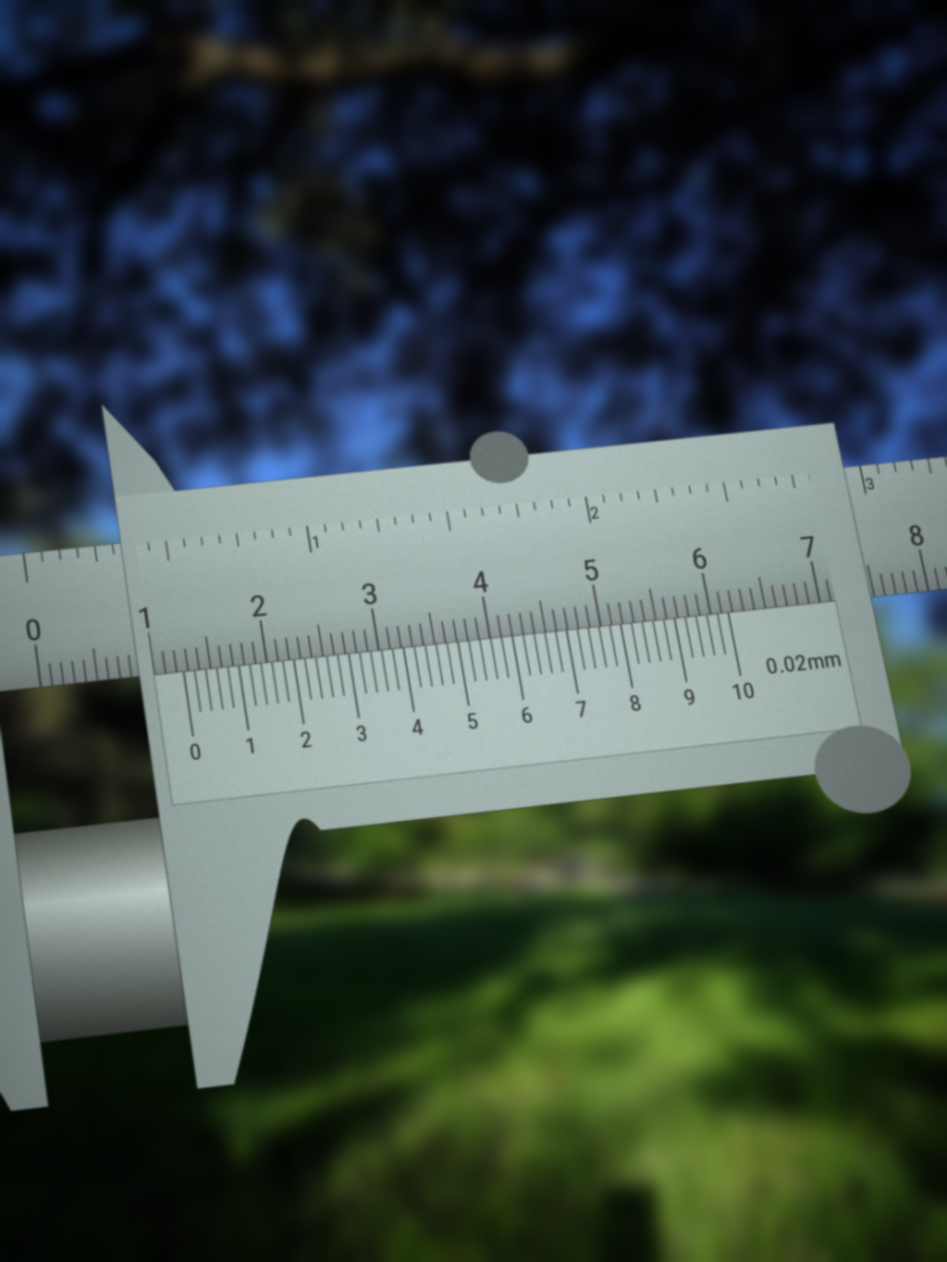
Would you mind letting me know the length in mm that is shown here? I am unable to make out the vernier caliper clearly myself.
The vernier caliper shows 12.6 mm
